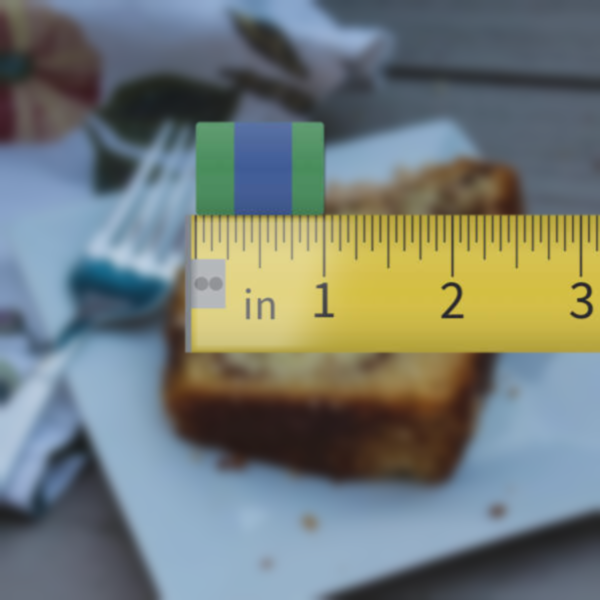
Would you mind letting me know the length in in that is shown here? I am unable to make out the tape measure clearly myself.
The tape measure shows 1 in
